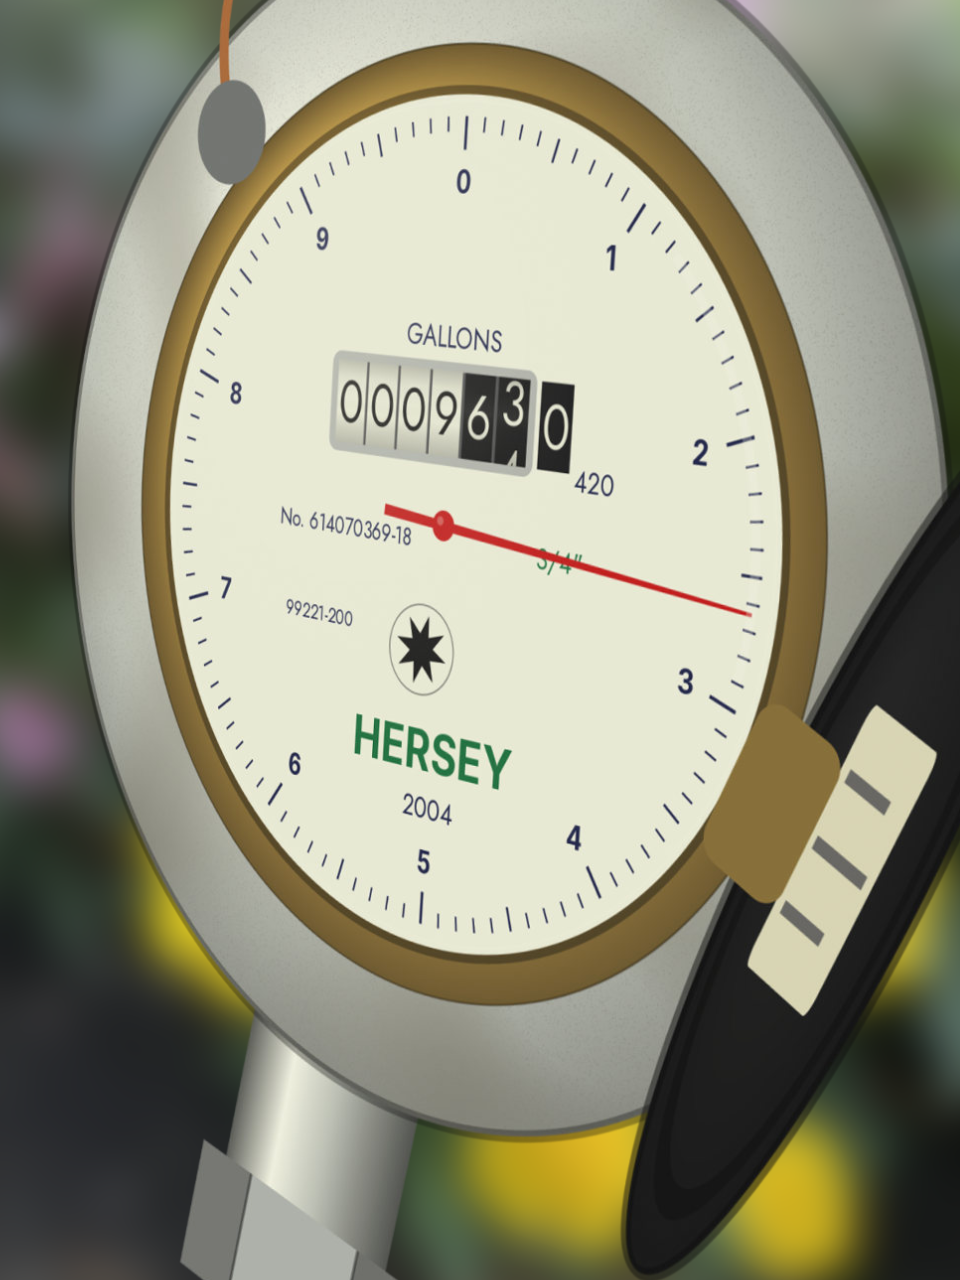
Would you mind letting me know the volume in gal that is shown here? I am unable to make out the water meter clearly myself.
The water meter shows 9632.6 gal
